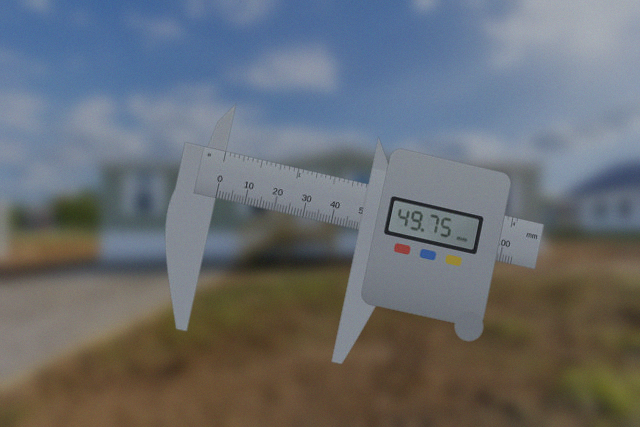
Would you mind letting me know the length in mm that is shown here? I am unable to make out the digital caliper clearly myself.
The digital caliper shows 49.75 mm
